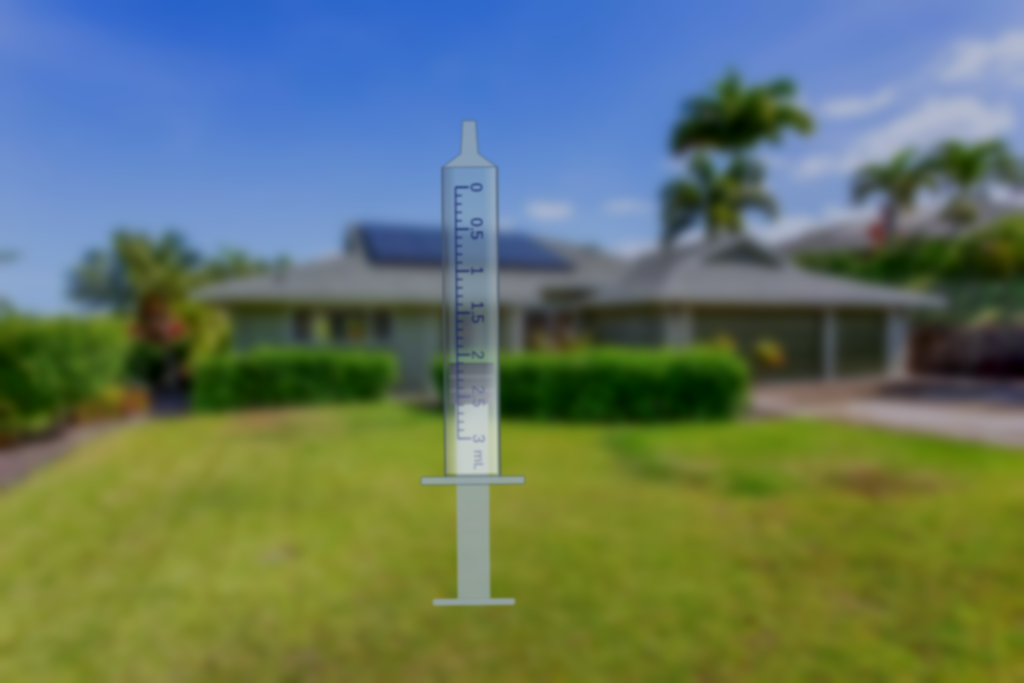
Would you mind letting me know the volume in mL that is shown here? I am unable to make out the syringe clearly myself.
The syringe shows 2.1 mL
